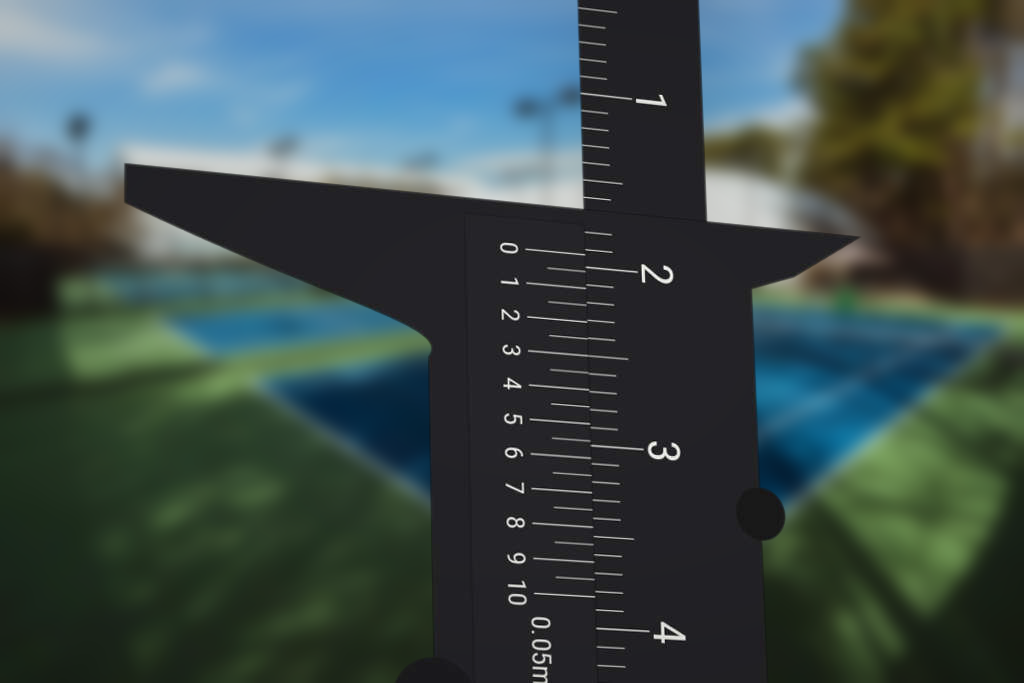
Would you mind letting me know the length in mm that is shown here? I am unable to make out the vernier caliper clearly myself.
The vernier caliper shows 19.3 mm
